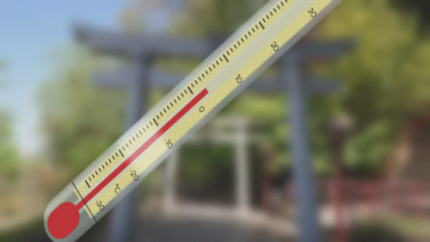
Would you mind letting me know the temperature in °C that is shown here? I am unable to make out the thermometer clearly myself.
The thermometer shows 3 °C
